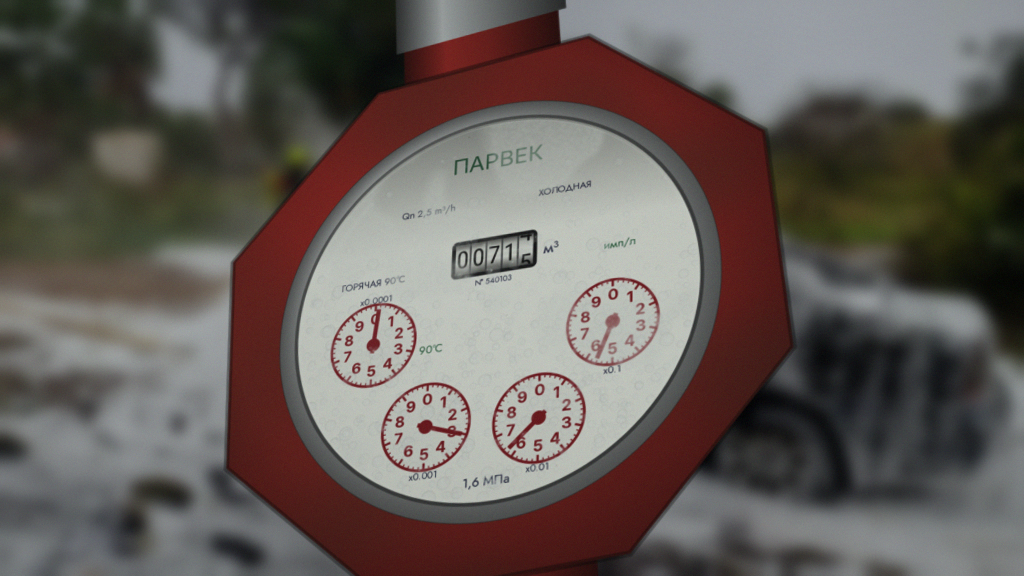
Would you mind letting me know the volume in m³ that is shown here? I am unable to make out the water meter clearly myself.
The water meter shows 714.5630 m³
